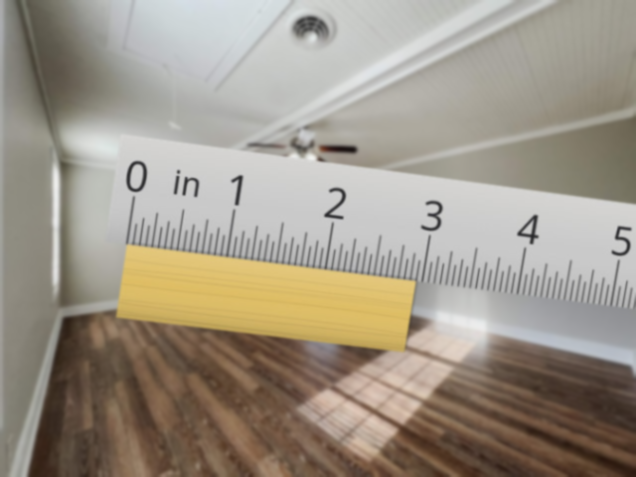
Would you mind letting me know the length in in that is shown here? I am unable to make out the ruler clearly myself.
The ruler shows 2.9375 in
